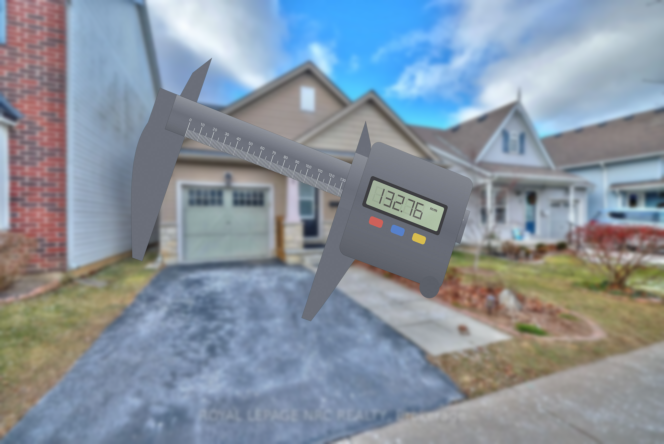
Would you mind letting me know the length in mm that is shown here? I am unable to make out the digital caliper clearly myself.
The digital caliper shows 132.76 mm
